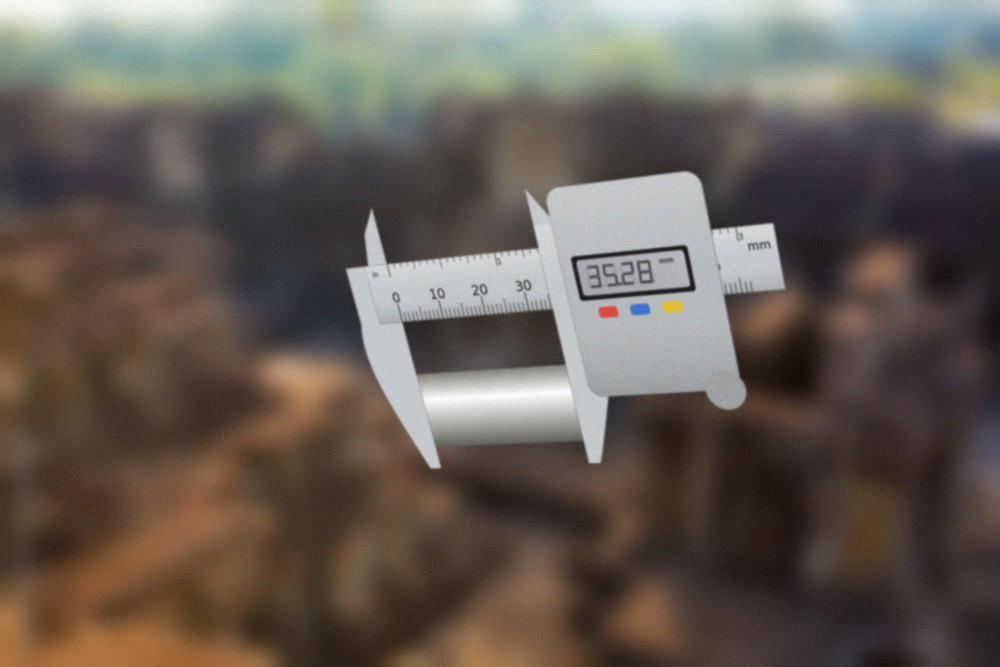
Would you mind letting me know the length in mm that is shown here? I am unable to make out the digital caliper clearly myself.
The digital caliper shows 35.28 mm
